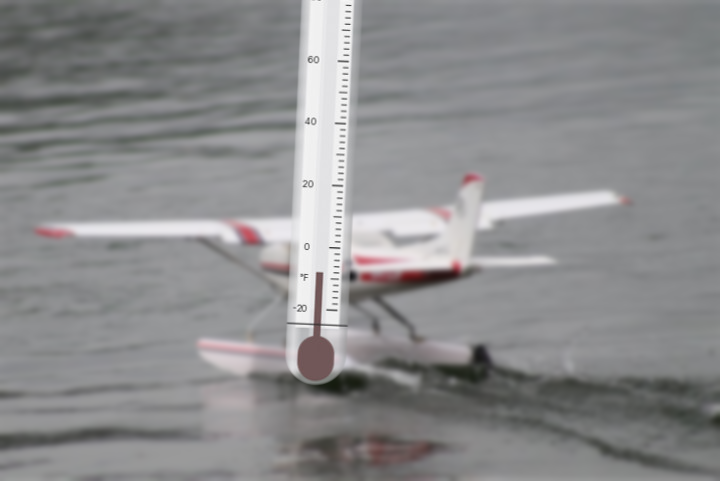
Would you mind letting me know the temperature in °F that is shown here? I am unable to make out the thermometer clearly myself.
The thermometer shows -8 °F
